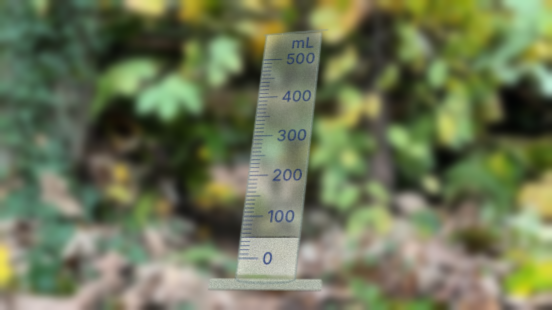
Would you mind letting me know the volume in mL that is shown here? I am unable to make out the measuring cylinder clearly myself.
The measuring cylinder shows 50 mL
